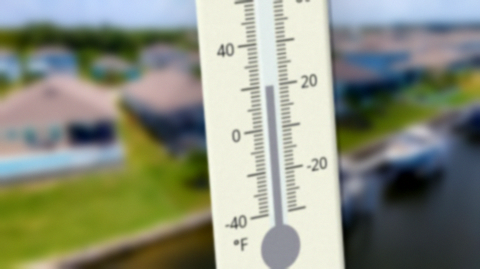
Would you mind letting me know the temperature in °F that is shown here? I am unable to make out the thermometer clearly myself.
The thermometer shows 20 °F
